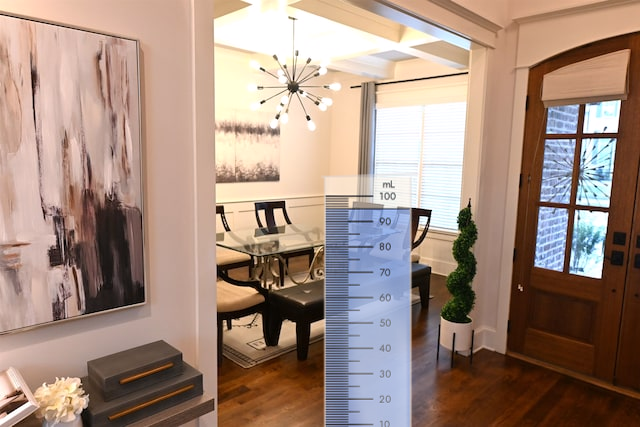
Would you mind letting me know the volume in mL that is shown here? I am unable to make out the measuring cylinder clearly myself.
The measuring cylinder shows 95 mL
